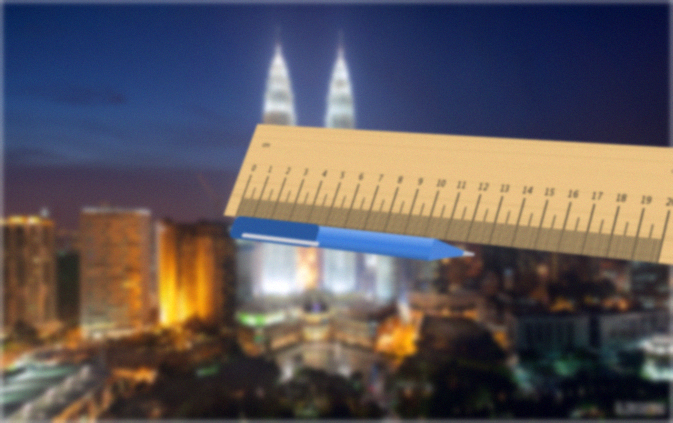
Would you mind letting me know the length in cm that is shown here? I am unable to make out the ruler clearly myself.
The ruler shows 12.5 cm
